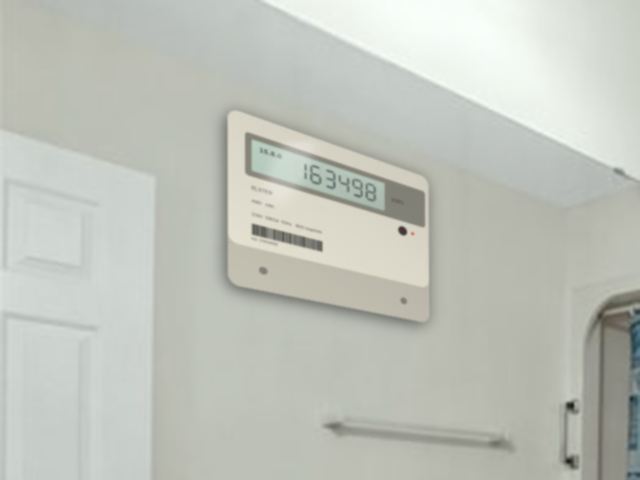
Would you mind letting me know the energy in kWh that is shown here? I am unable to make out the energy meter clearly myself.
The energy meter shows 163498 kWh
